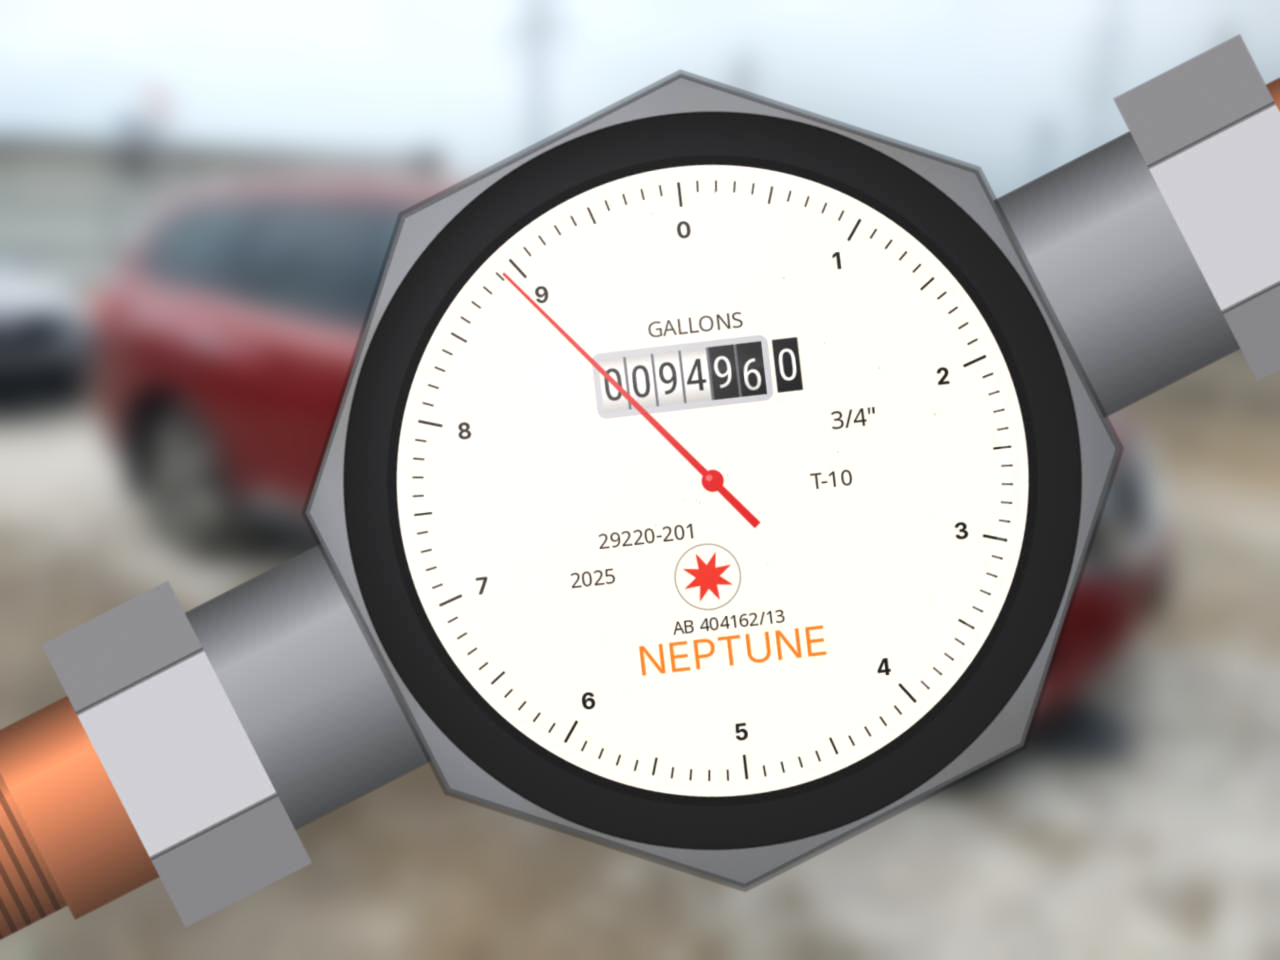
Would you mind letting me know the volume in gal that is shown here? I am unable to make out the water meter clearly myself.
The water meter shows 94958.9 gal
